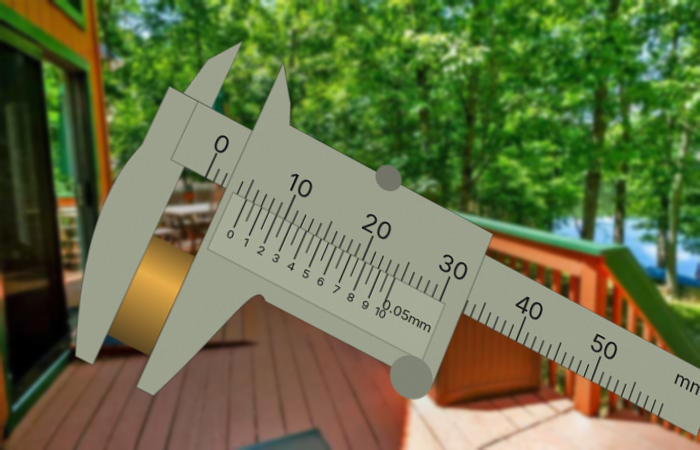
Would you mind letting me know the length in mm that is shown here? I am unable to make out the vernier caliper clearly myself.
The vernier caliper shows 5.2 mm
